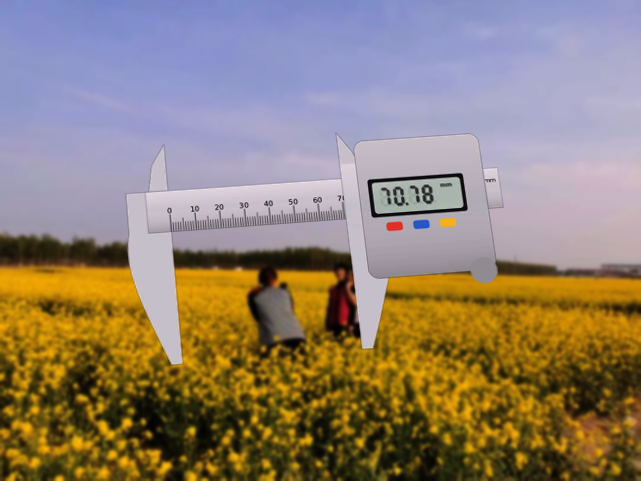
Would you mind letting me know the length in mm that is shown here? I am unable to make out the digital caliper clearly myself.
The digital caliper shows 70.78 mm
